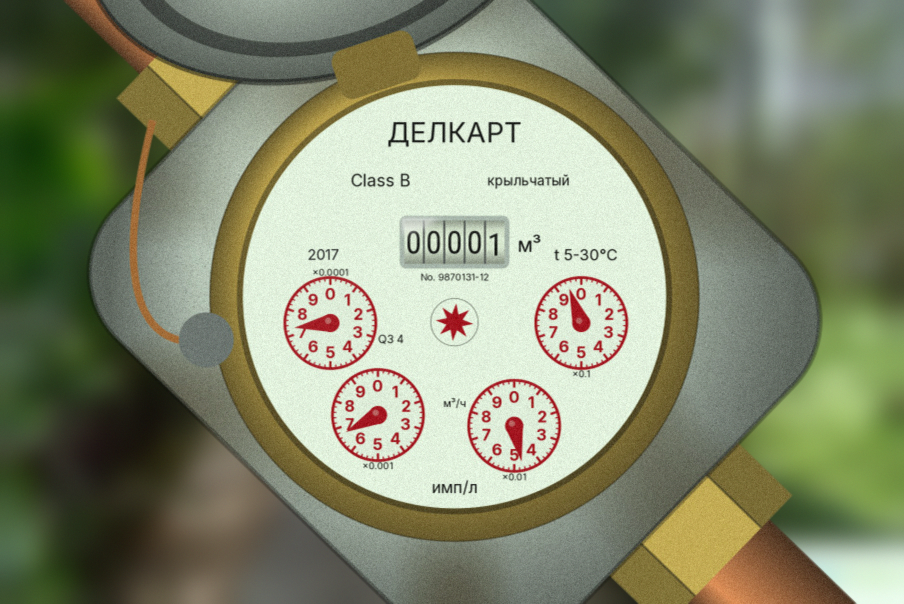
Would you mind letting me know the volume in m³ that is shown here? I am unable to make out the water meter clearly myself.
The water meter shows 0.9467 m³
